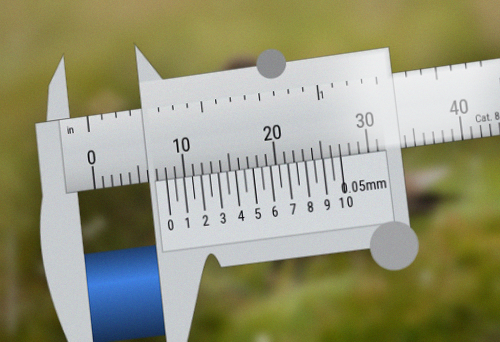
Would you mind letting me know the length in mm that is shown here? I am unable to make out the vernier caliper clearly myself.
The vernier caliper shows 8.0 mm
